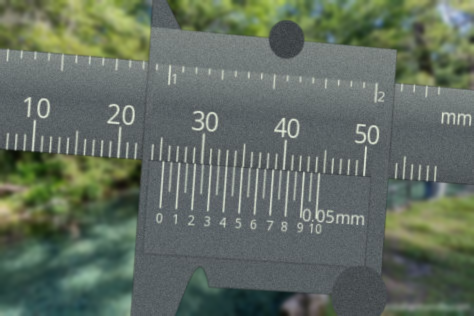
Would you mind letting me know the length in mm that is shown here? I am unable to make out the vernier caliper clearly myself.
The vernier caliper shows 25.4 mm
